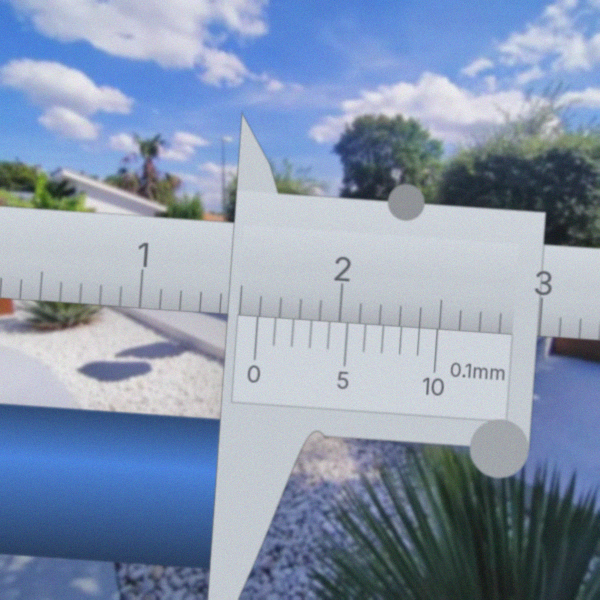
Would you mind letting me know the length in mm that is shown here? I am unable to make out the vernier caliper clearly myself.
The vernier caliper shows 15.9 mm
